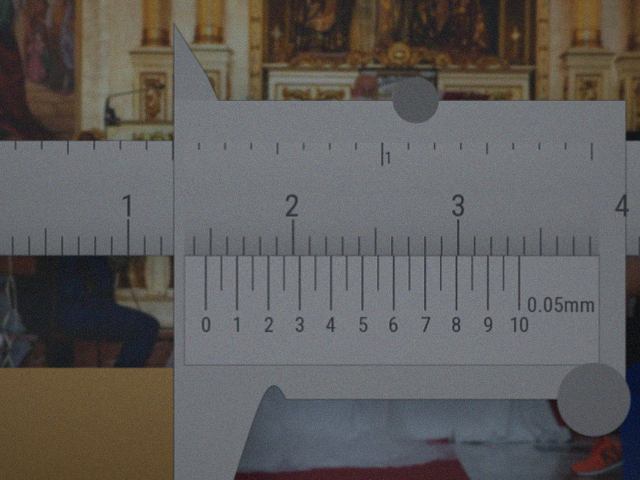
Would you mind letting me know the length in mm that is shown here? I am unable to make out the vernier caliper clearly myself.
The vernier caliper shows 14.7 mm
